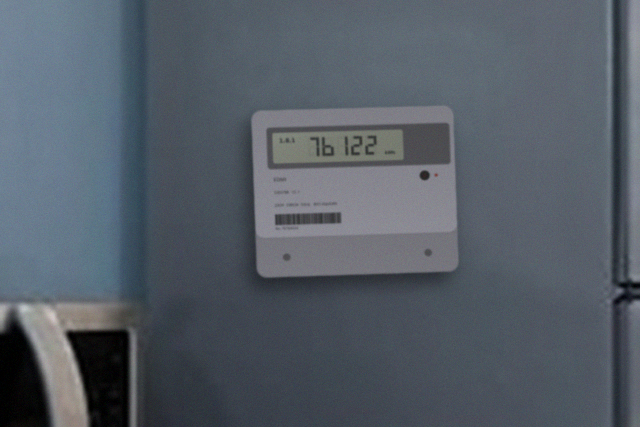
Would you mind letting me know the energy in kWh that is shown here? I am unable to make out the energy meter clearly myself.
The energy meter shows 76122 kWh
